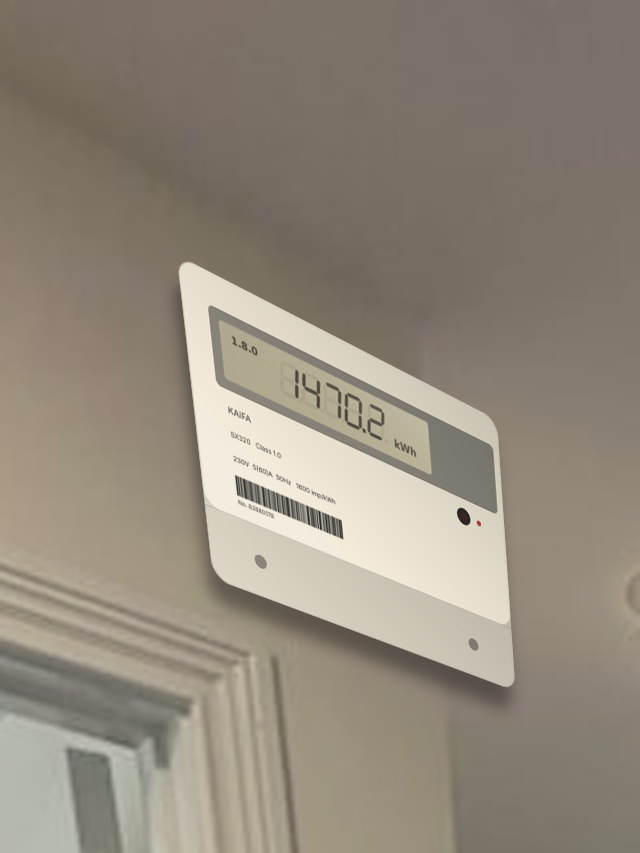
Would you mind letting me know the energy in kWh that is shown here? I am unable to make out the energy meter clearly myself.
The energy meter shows 1470.2 kWh
